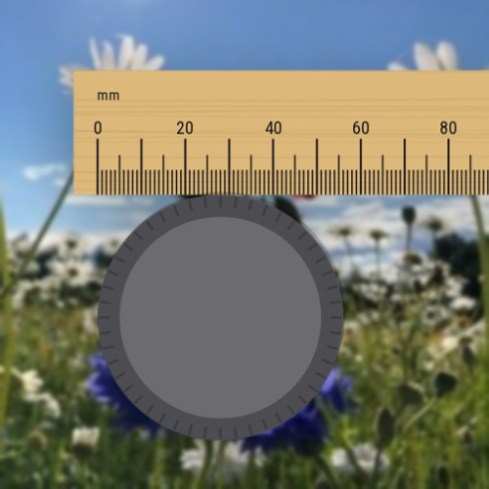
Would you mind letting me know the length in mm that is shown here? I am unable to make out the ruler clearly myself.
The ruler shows 56 mm
